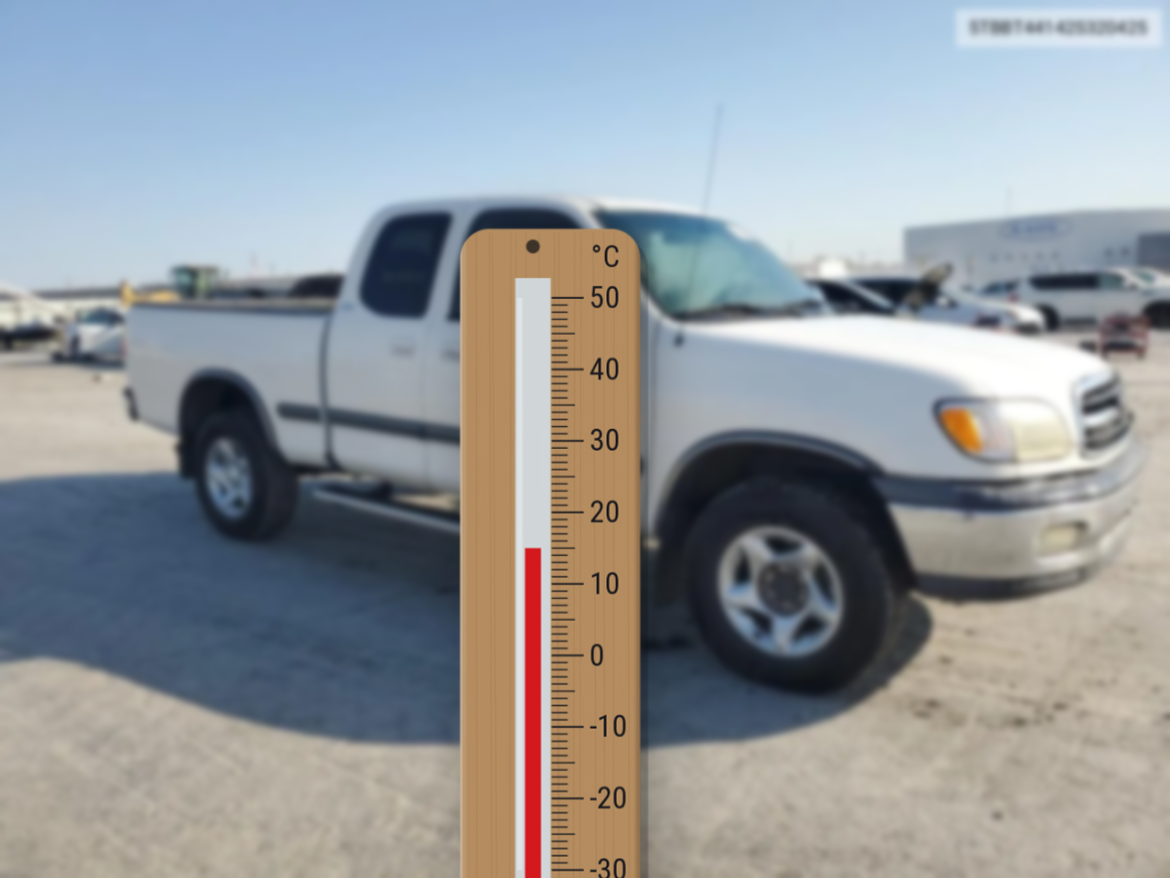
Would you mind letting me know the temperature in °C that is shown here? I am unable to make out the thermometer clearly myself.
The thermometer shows 15 °C
